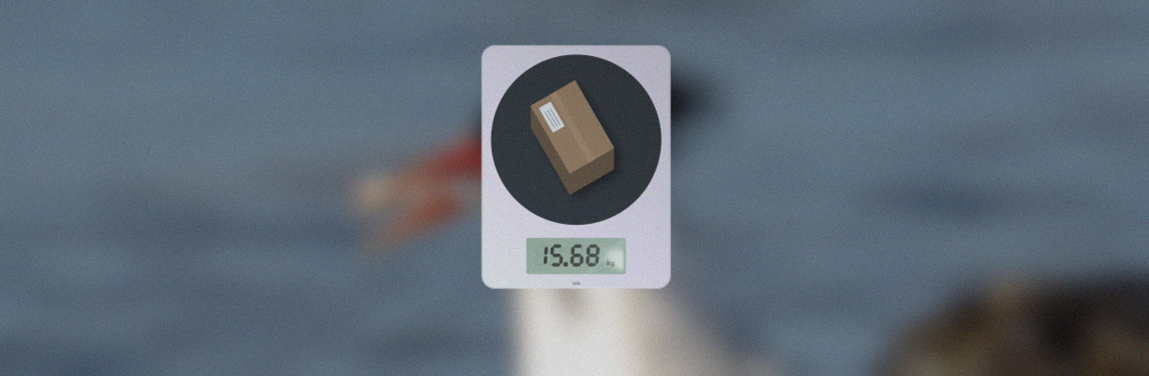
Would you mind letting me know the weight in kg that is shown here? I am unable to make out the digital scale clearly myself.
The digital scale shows 15.68 kg
